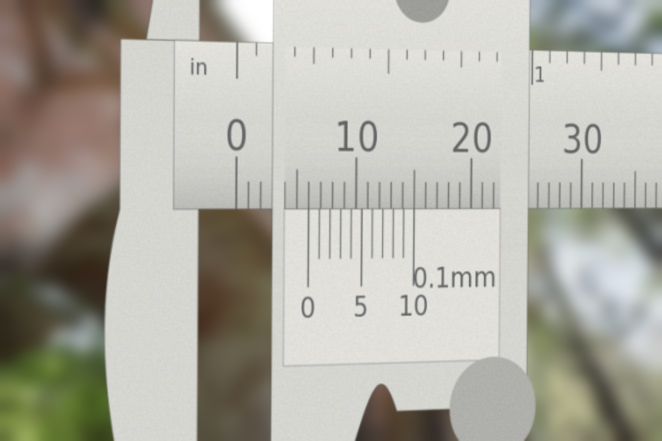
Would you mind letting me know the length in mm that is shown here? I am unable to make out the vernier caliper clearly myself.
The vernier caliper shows 6.0 mm
